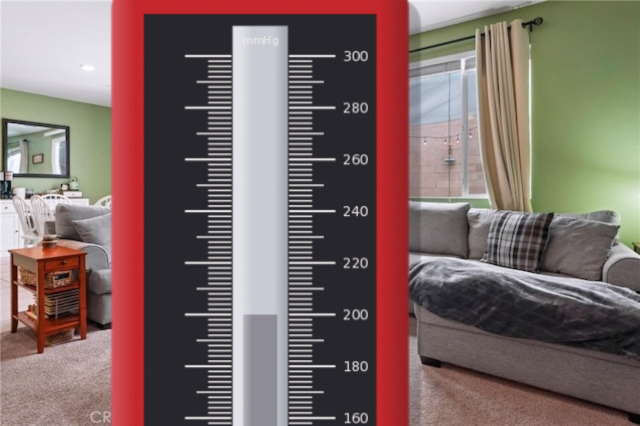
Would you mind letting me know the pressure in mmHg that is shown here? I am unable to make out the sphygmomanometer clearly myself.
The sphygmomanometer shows 200 mmHg
